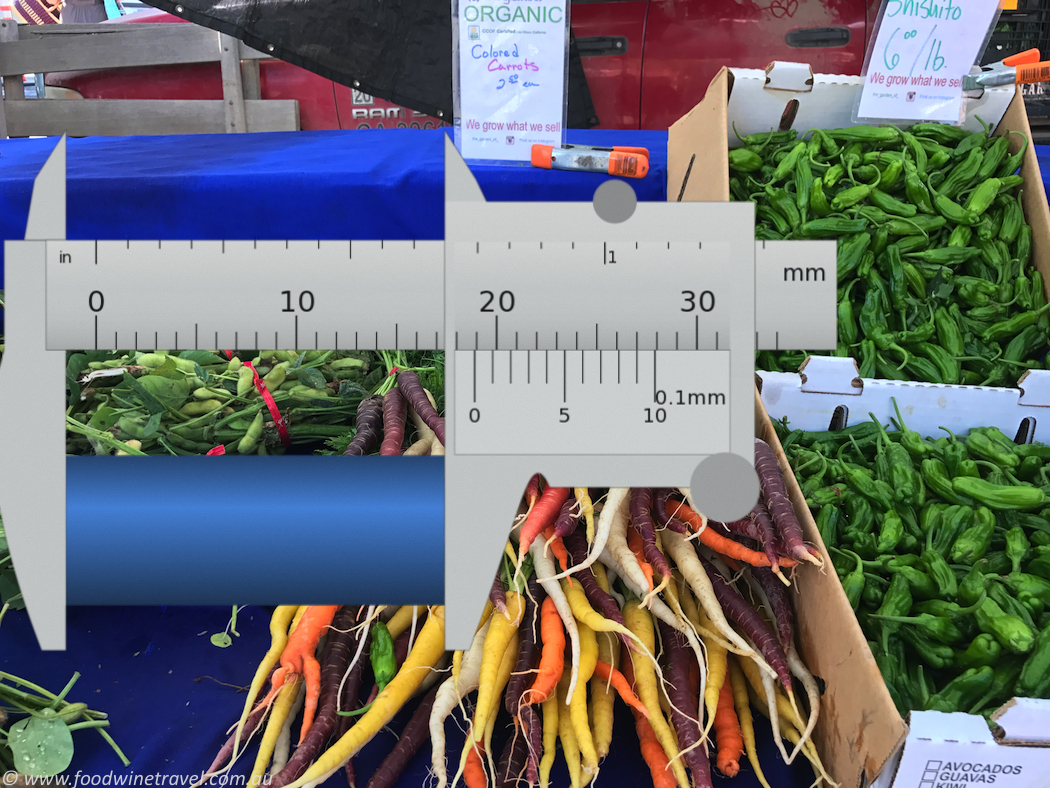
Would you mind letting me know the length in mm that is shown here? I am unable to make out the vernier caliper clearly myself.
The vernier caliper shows 18.9 mm
